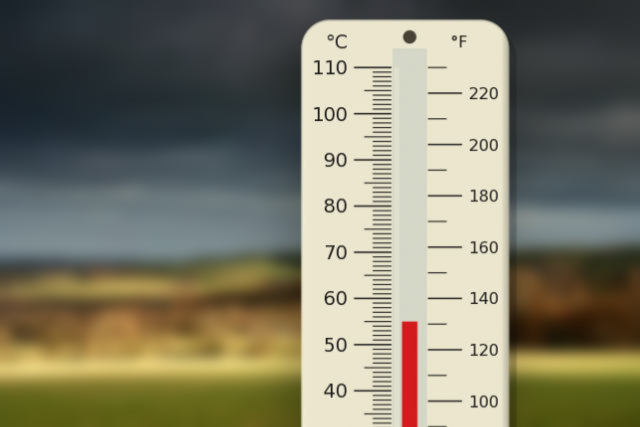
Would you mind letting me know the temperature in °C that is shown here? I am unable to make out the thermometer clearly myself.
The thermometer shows 55 °C
